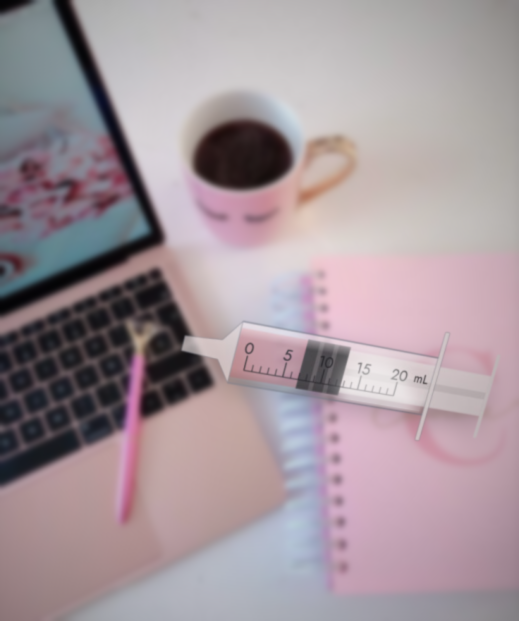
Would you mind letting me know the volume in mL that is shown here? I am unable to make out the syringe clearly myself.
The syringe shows 7 mL
